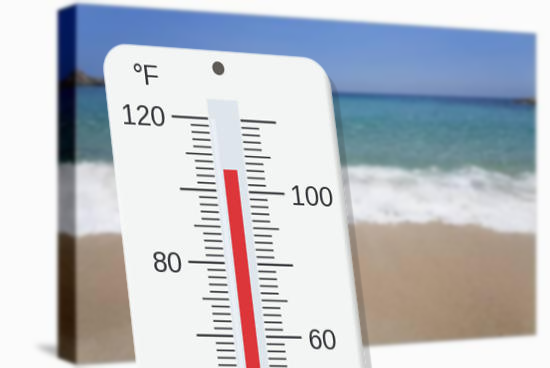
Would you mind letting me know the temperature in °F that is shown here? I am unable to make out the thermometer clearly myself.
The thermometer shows 106 °F
